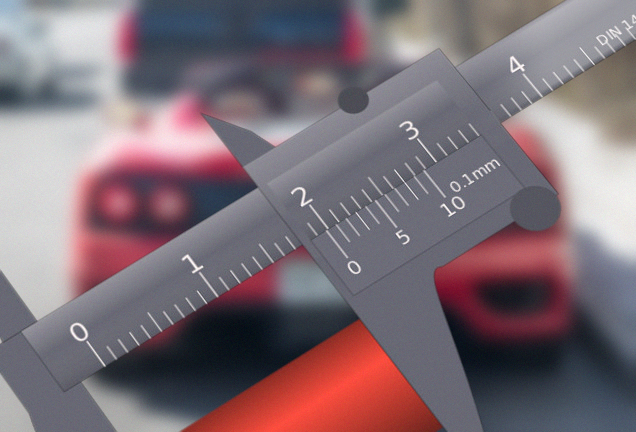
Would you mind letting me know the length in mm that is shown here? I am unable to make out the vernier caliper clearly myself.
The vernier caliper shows 19.8 mm
